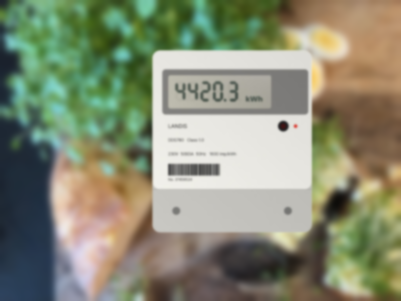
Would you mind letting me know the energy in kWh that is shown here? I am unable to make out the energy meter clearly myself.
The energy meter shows 4420.3 kWh
